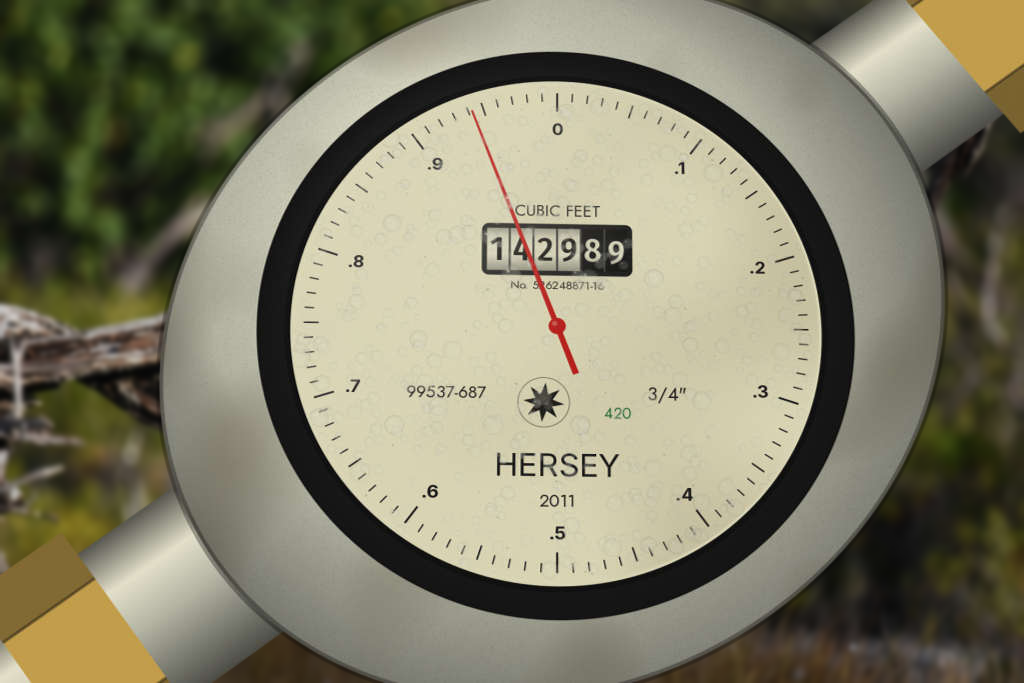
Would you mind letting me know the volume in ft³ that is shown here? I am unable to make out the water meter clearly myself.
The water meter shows 142988.94 ft³
